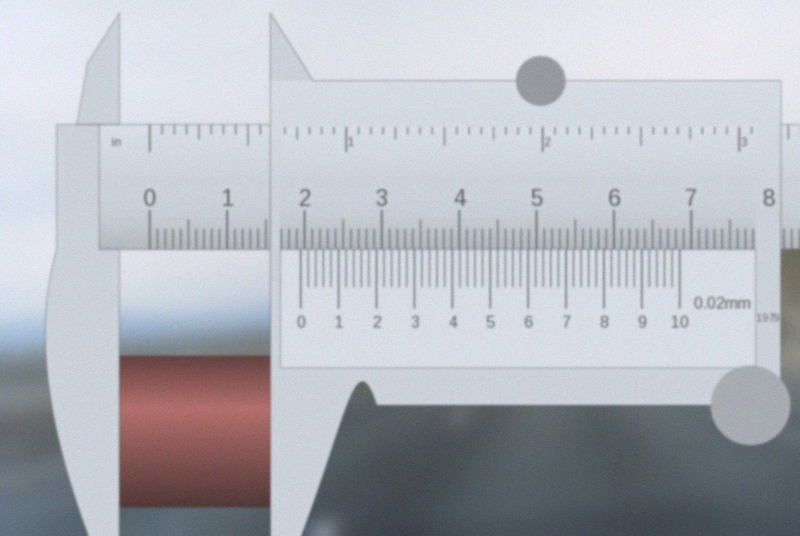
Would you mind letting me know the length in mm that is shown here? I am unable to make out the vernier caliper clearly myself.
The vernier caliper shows 19.5 mm
